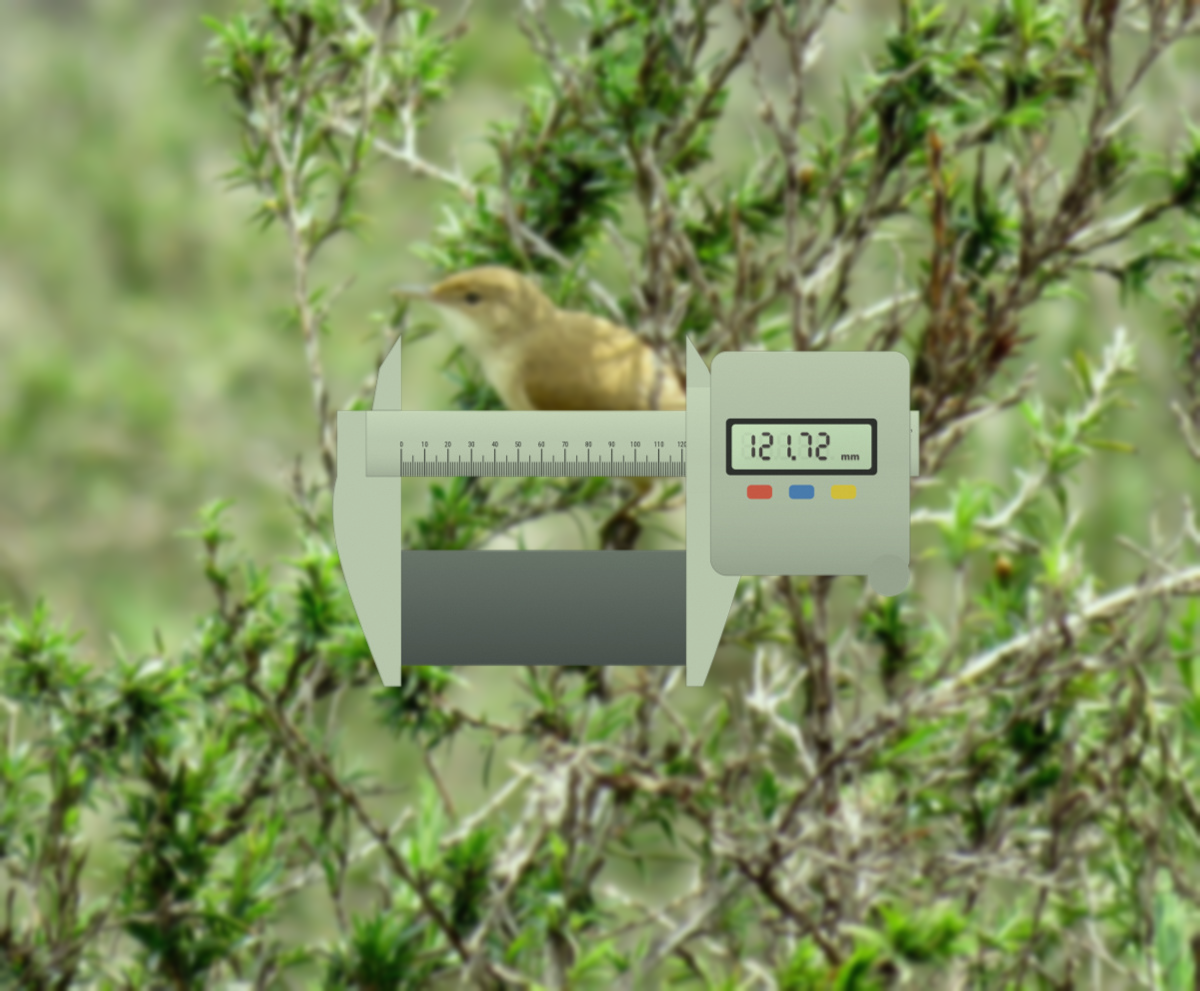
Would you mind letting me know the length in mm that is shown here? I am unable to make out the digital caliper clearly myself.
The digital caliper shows 121.72 mm
